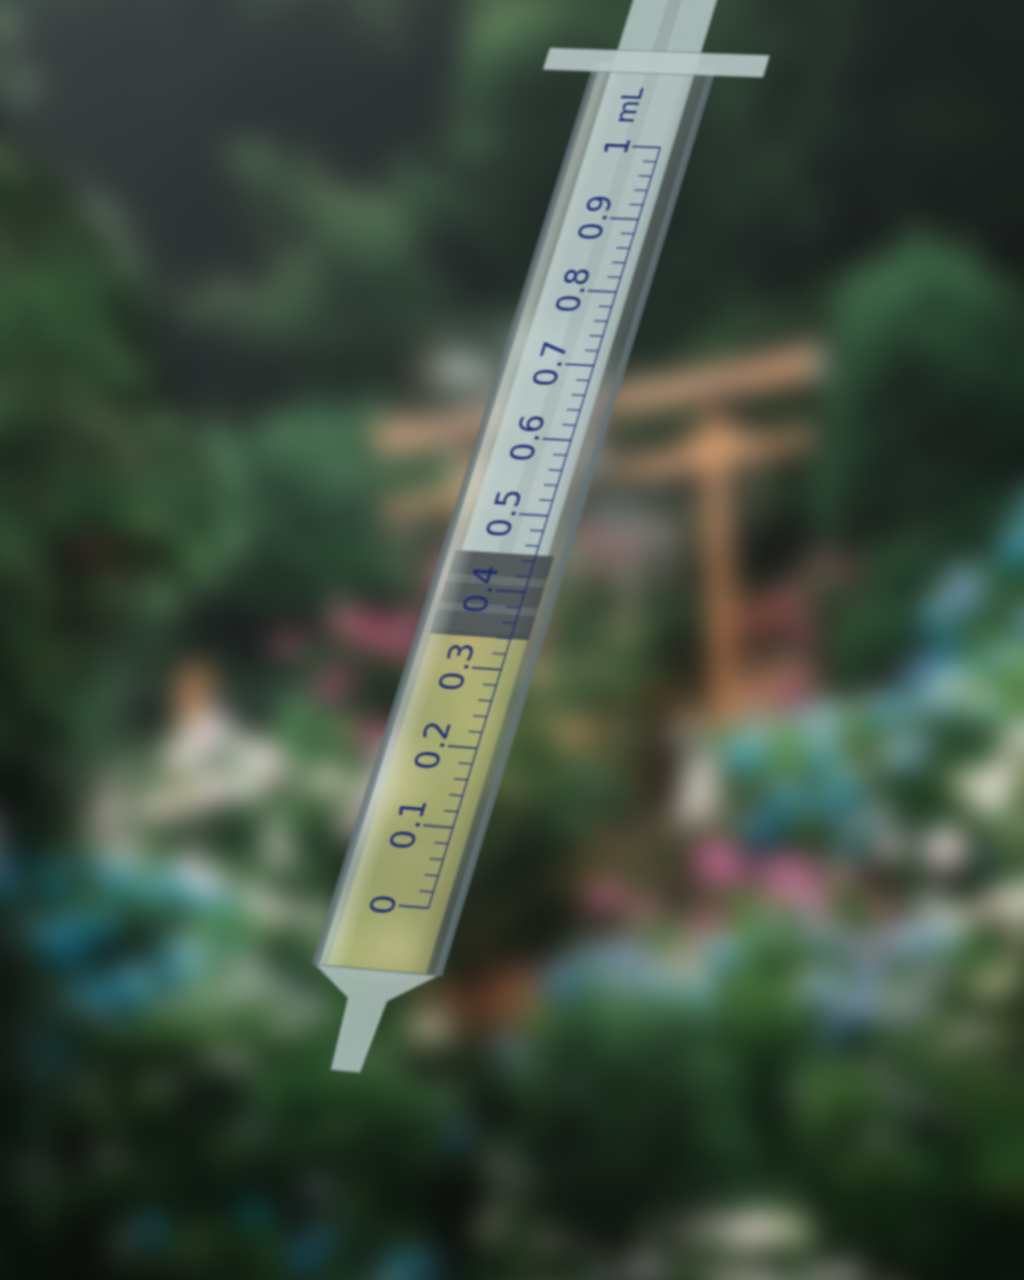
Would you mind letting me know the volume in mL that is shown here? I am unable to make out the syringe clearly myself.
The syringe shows 0.34 mL
